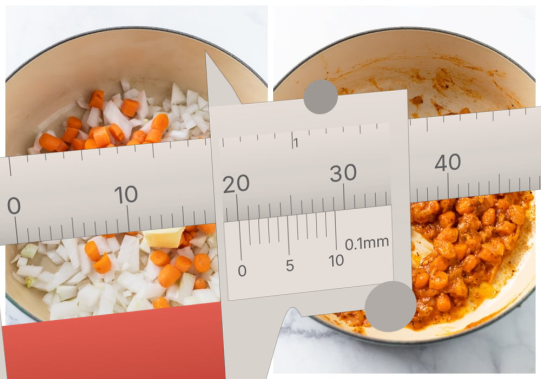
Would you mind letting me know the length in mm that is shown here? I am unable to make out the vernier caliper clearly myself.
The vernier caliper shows 20.1 mm
